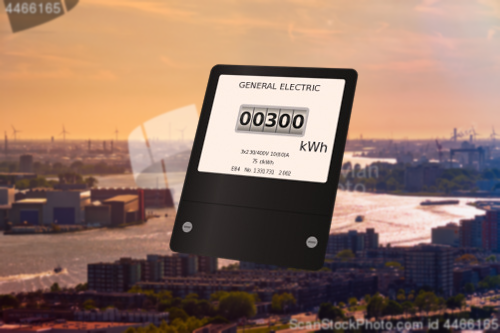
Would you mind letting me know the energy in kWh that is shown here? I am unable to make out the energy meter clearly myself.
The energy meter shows 300 kWh
